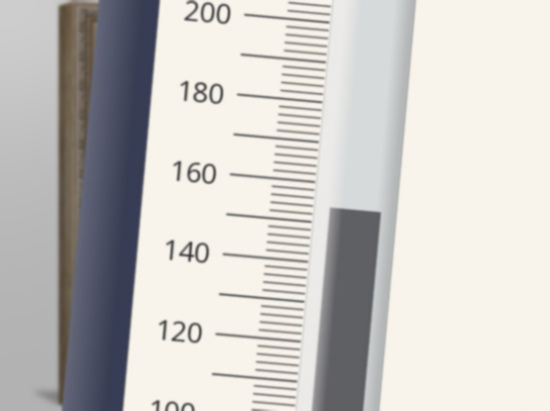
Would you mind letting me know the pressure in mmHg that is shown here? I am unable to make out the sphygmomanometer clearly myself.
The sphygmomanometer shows 154 mmHg
